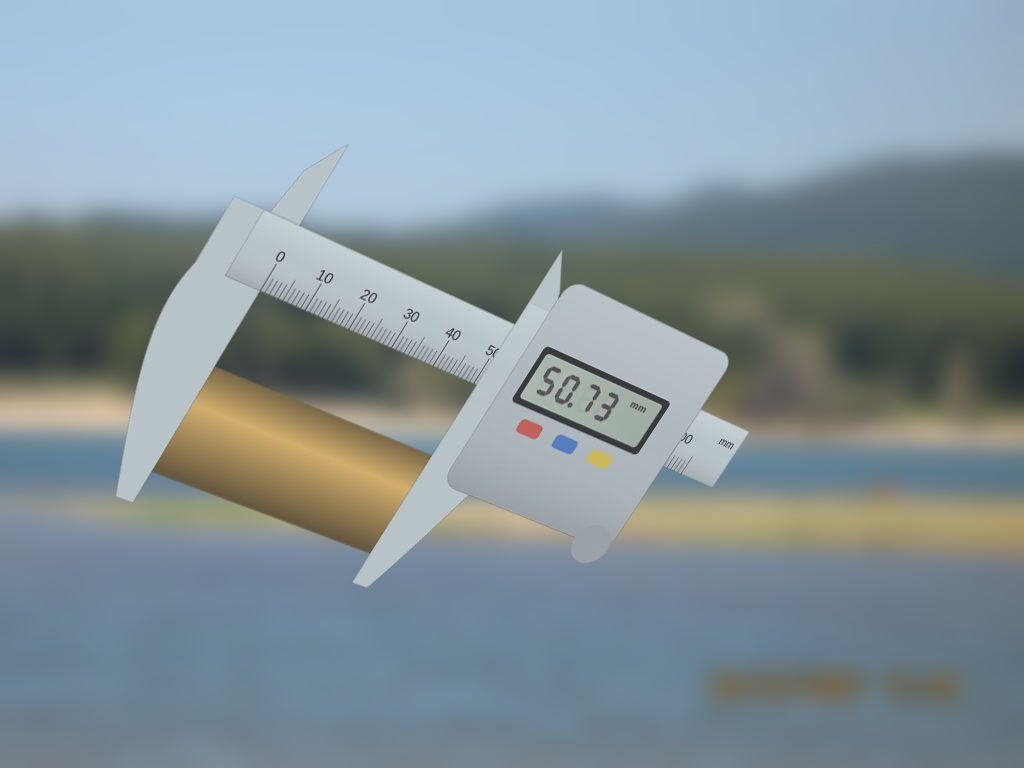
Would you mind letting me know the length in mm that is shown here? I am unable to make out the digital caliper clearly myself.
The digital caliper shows 50.73 mm
